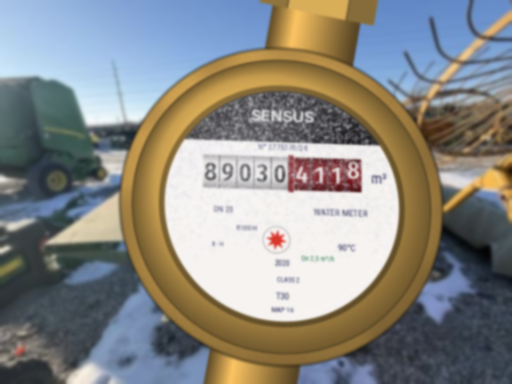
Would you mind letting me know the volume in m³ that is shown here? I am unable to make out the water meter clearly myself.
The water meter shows 89030.4118 m³
